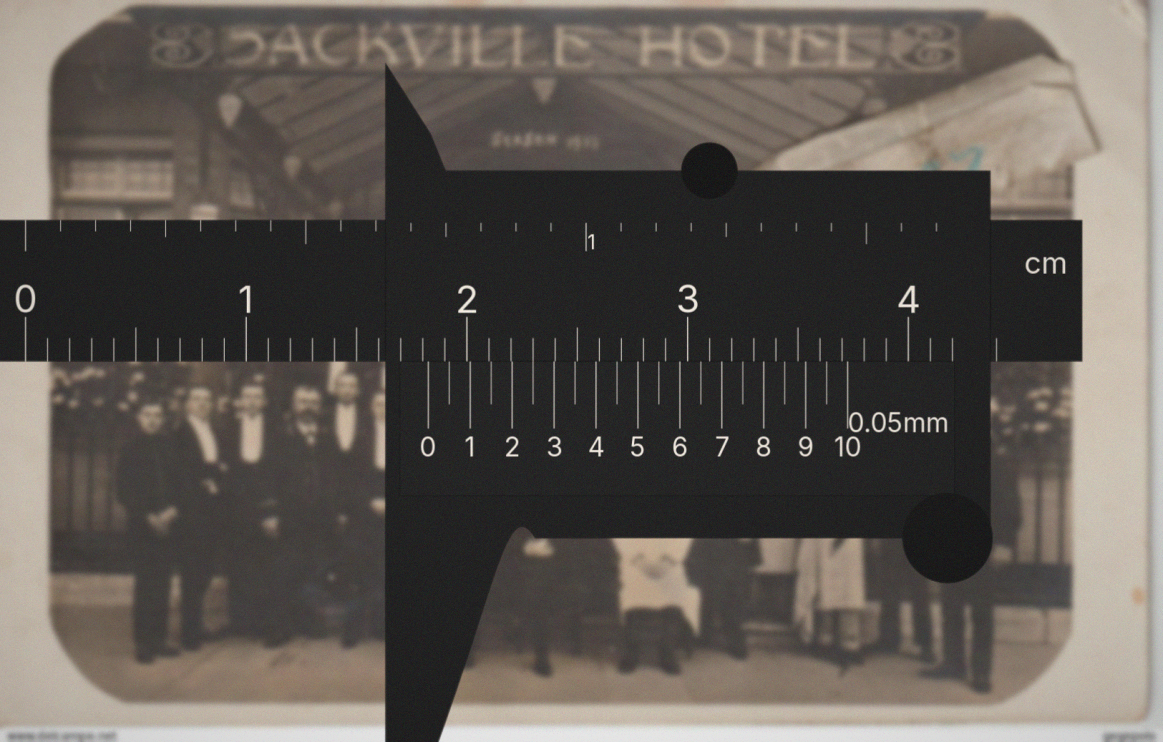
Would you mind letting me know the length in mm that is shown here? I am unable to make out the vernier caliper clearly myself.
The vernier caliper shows 18.25 mm
